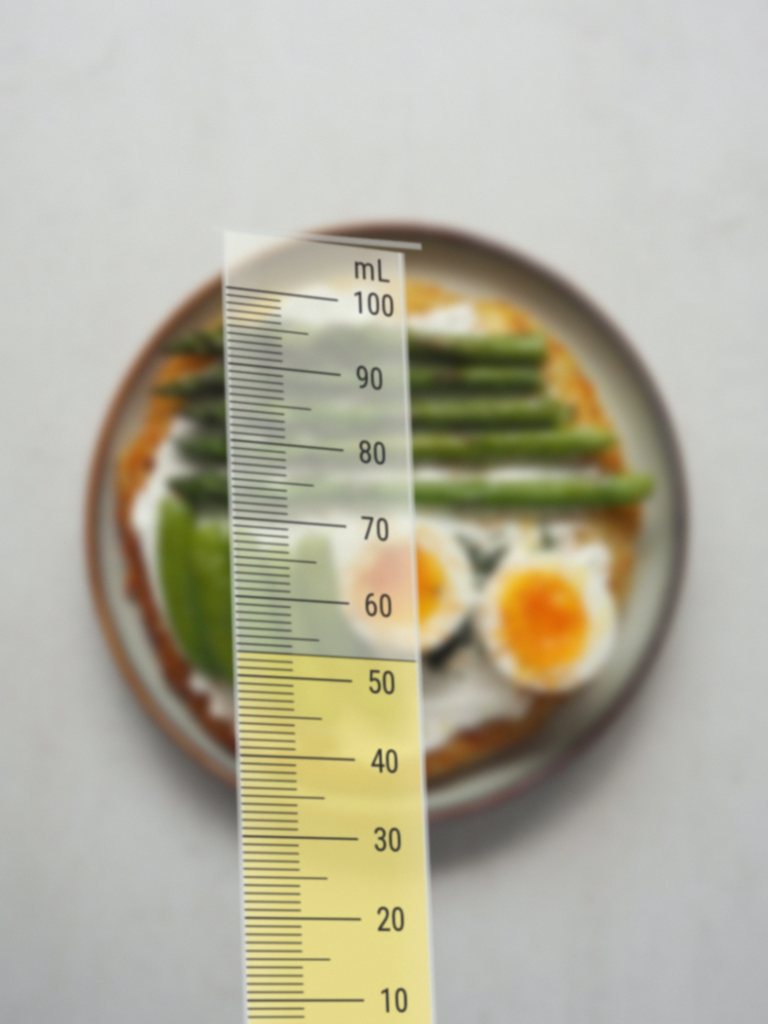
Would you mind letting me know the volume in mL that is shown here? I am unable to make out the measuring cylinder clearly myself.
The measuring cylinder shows 53 mL
